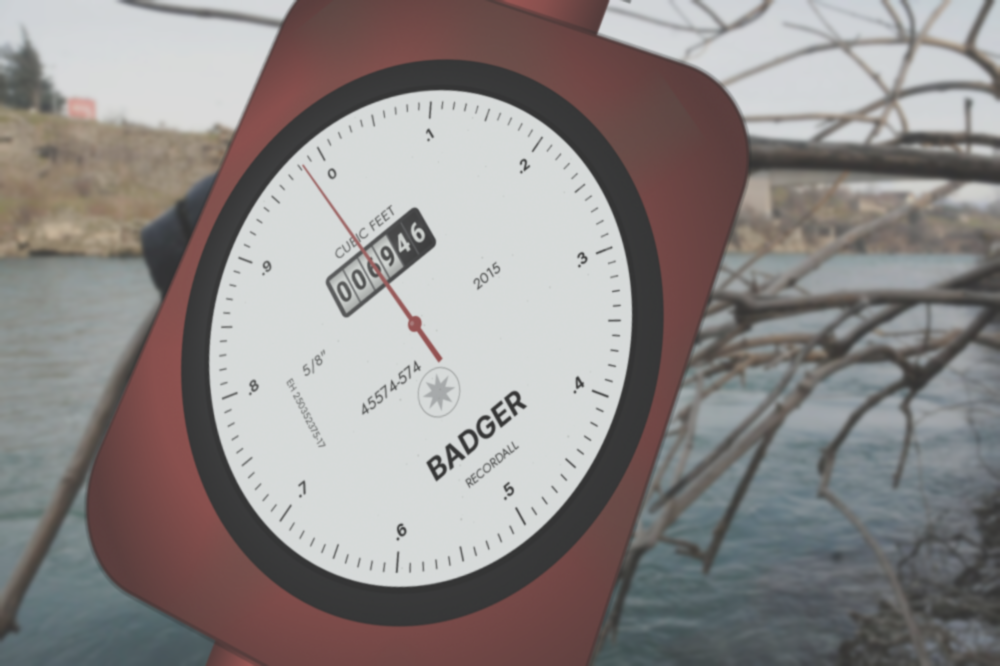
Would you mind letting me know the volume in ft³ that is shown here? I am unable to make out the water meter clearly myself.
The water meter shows 6945.98 ft³
